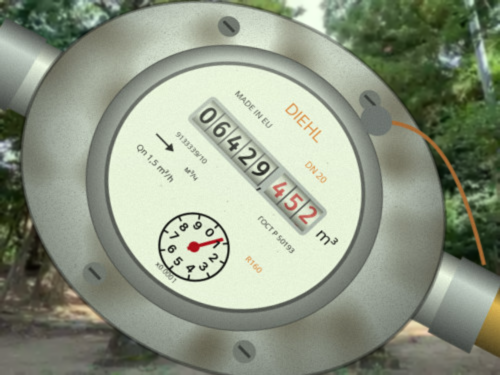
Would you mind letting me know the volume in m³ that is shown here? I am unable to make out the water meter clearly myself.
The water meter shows 6429.4520 m³
